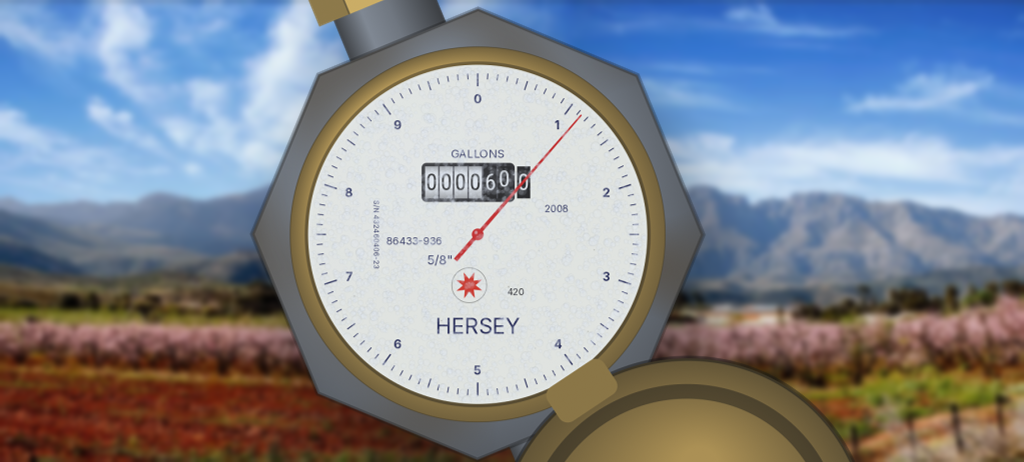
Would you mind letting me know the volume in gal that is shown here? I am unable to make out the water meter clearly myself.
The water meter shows 601.1 gal
